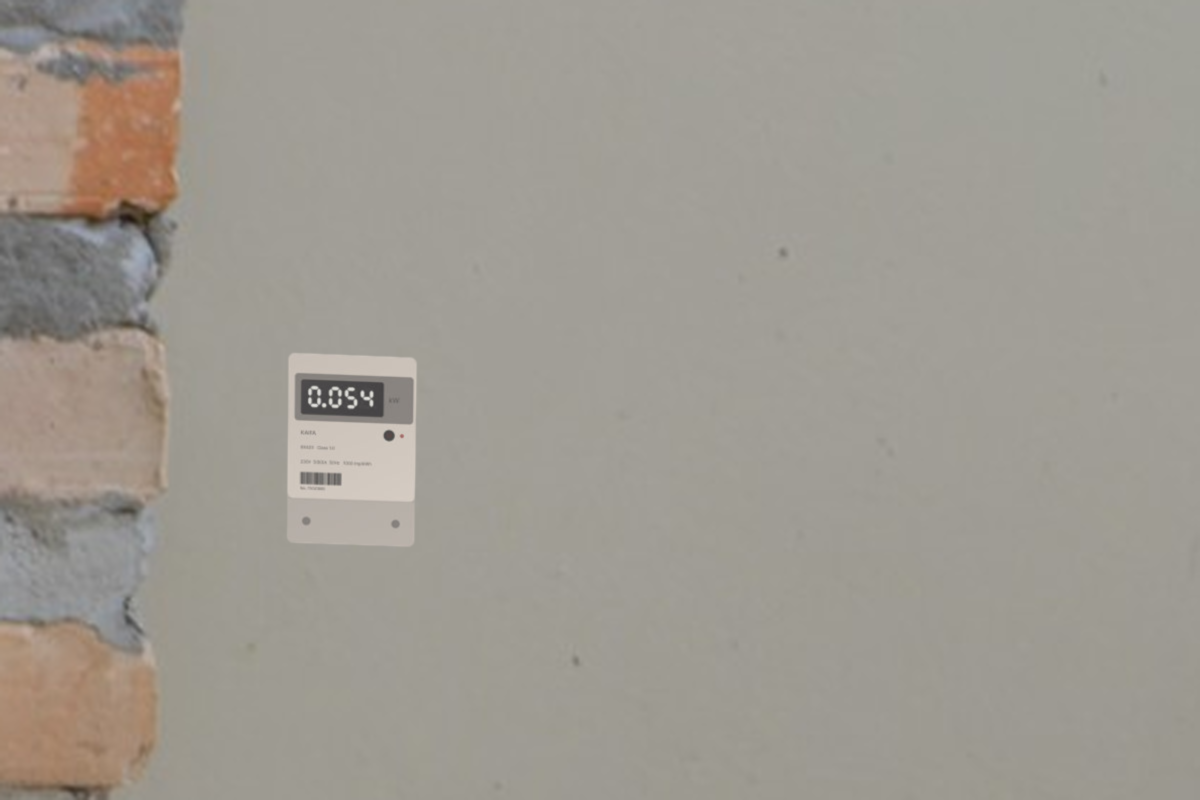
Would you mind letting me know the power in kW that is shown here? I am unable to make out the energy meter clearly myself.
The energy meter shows 0.054 kW
